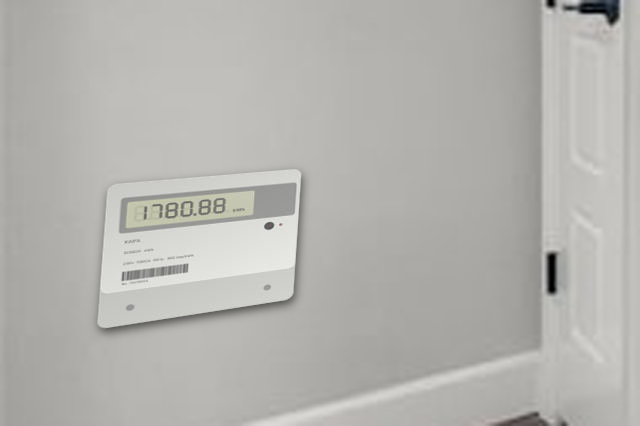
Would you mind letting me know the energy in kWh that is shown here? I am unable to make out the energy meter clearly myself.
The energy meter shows 1780.88 kWh
